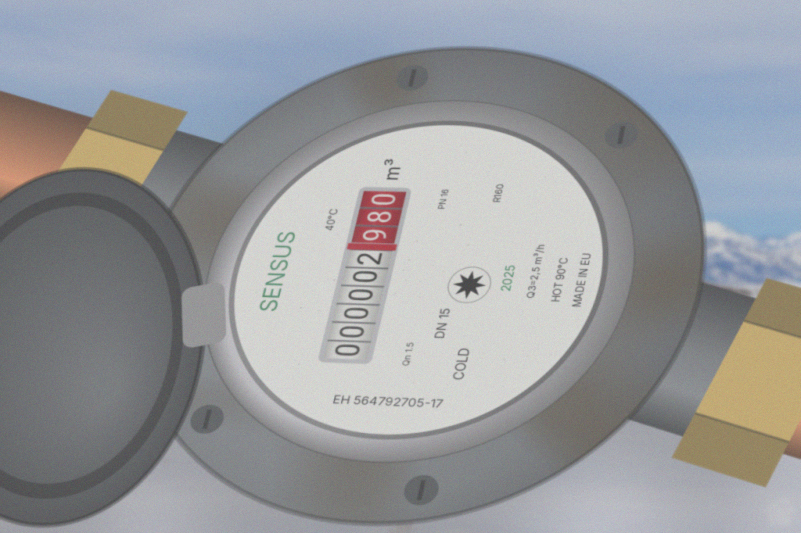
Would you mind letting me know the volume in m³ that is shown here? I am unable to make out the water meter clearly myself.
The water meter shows 2.980 m³
